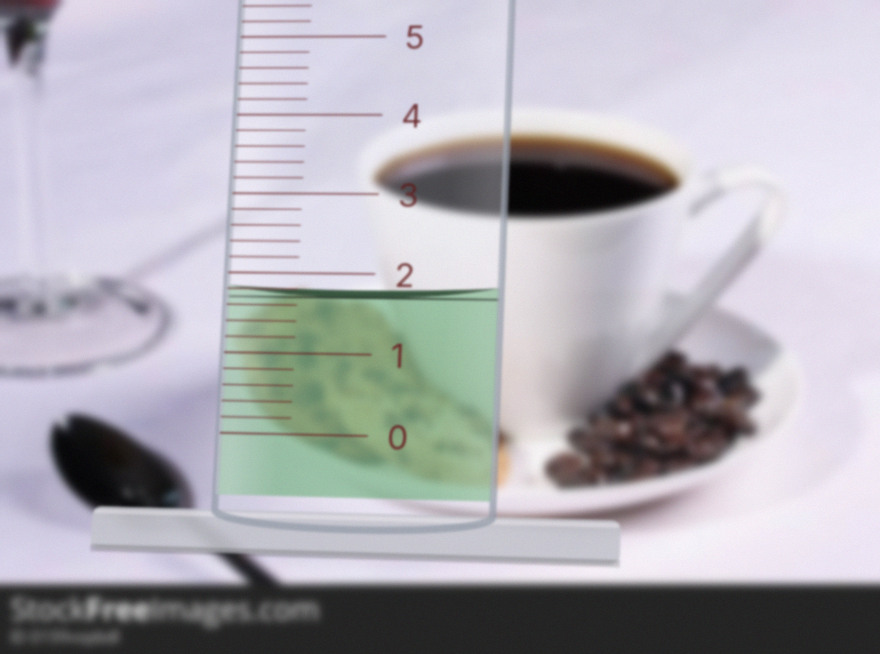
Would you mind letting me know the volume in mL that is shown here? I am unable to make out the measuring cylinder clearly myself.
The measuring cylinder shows 1.7 mL
